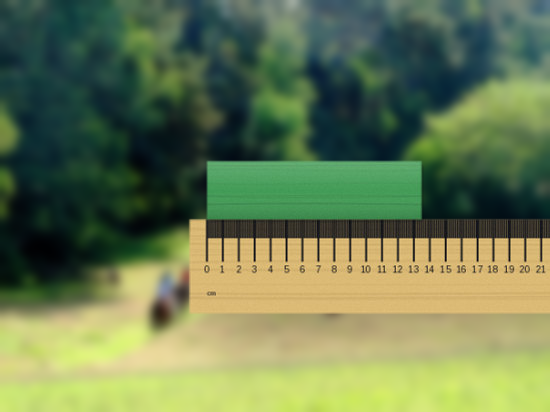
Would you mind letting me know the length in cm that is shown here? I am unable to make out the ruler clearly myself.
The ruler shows 13.5 cm
